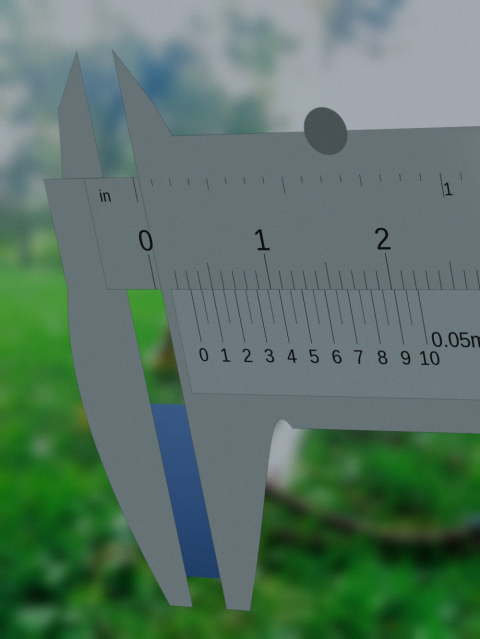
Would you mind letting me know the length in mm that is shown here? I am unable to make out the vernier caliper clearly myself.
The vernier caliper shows 3.1 mm
